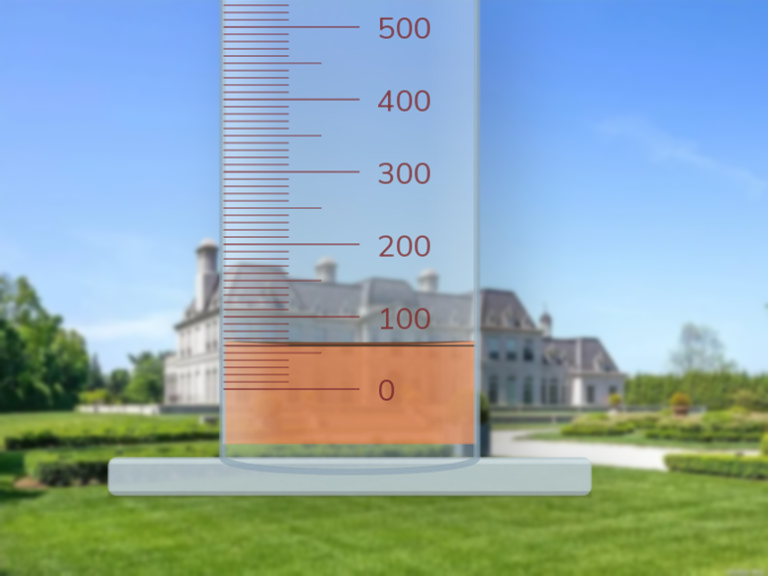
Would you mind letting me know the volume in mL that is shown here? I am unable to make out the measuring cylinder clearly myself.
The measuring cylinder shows 60 mL
